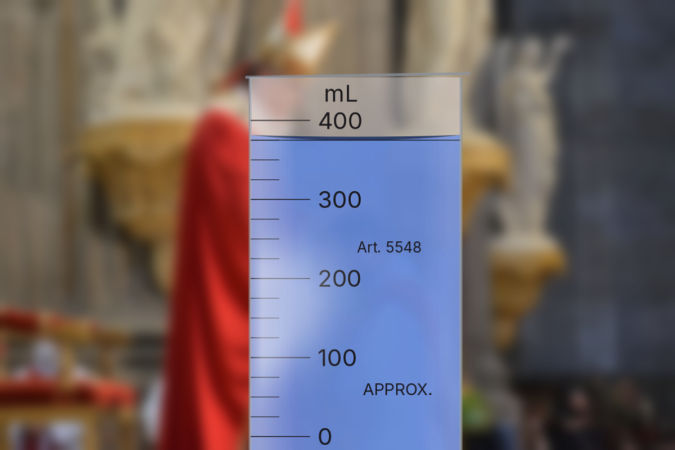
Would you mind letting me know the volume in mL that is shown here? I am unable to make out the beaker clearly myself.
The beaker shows 375 mL
